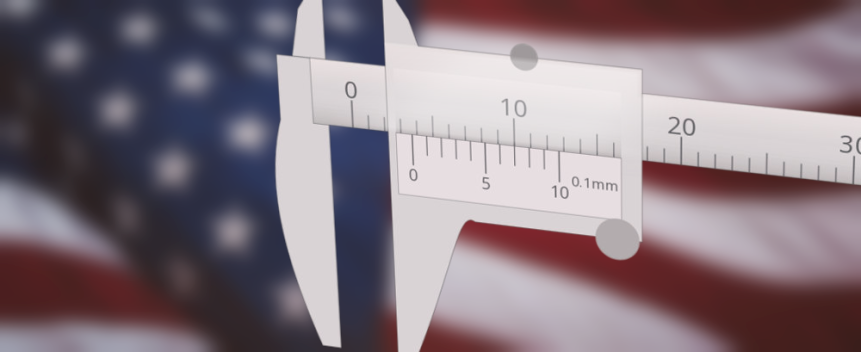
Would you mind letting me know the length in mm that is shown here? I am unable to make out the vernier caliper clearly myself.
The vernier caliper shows 3.7 mm
